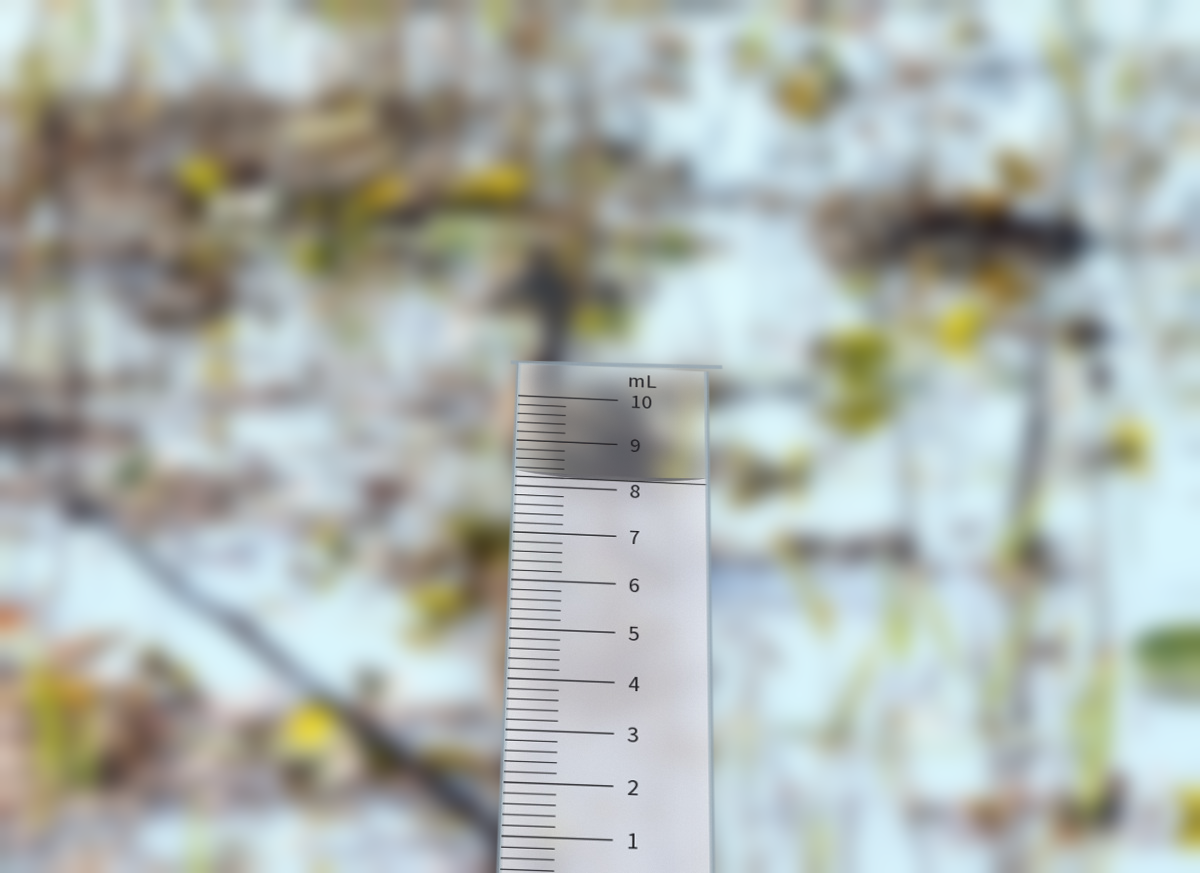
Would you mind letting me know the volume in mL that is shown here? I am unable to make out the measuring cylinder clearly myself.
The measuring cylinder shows 8.2 mL
